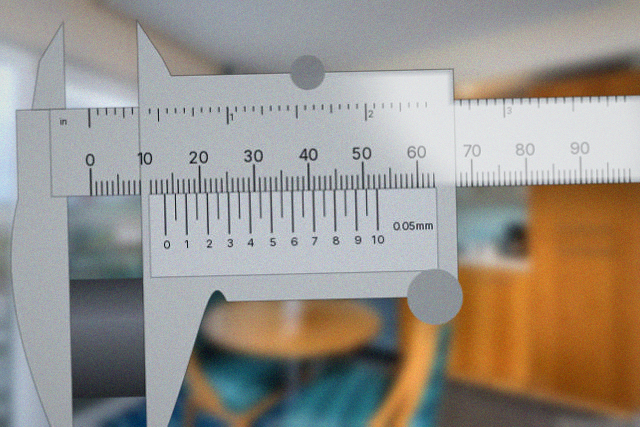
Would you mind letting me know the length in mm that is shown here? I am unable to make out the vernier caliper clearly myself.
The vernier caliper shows 13.5 mm
